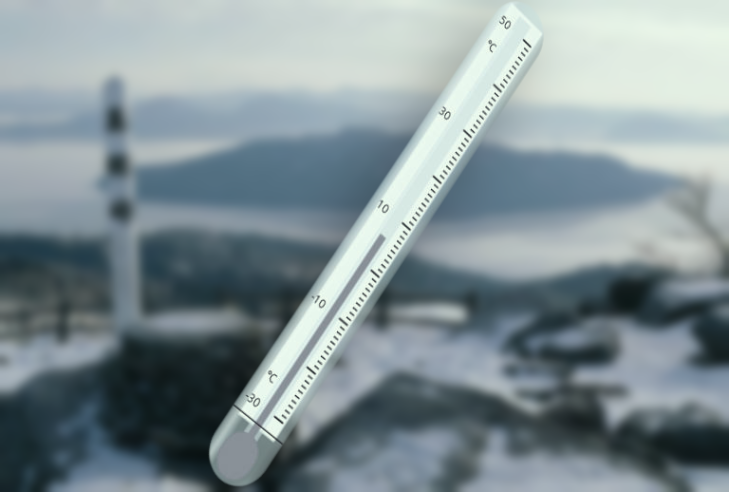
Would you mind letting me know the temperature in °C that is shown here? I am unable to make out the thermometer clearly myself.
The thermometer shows 6 °C
